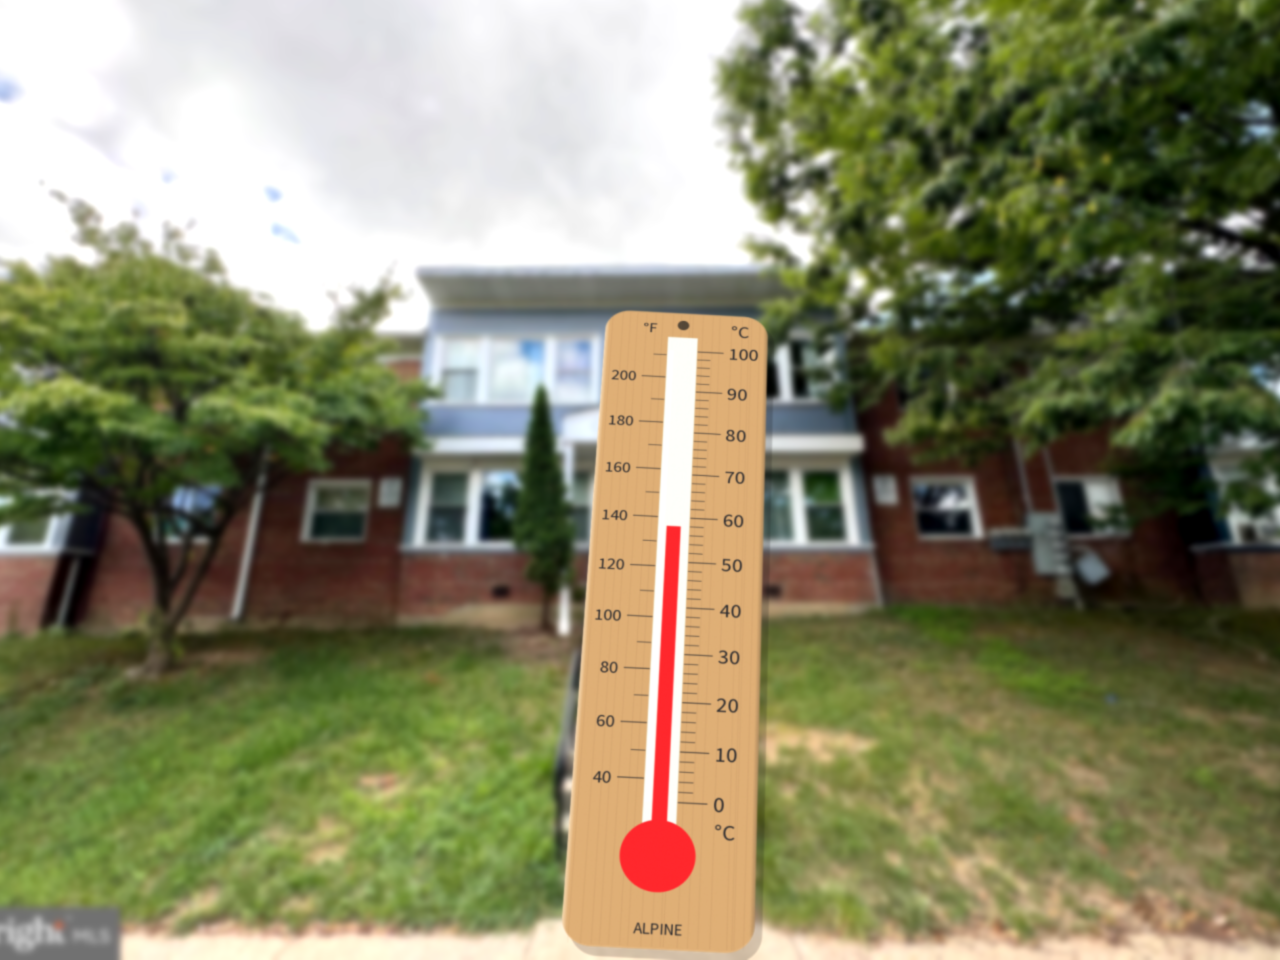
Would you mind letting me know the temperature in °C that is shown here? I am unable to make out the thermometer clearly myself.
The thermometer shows 58 °C
